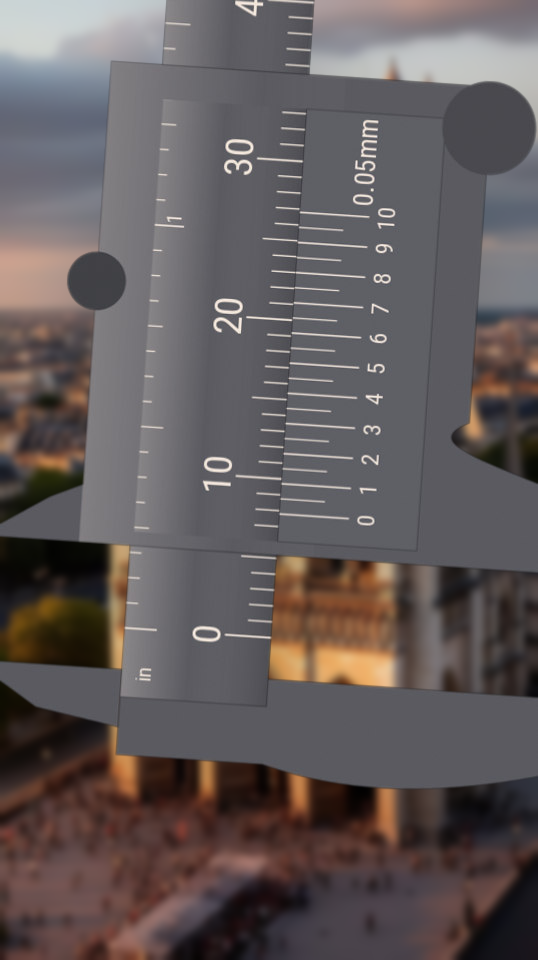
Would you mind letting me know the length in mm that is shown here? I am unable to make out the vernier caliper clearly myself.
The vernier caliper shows 7.8 mm
